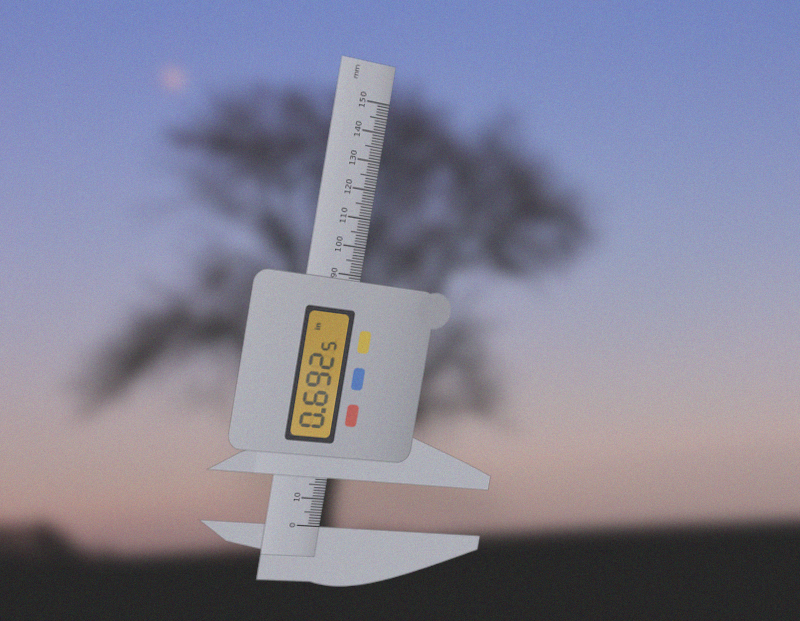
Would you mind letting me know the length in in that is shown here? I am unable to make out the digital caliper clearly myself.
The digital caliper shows 0.6925 in
